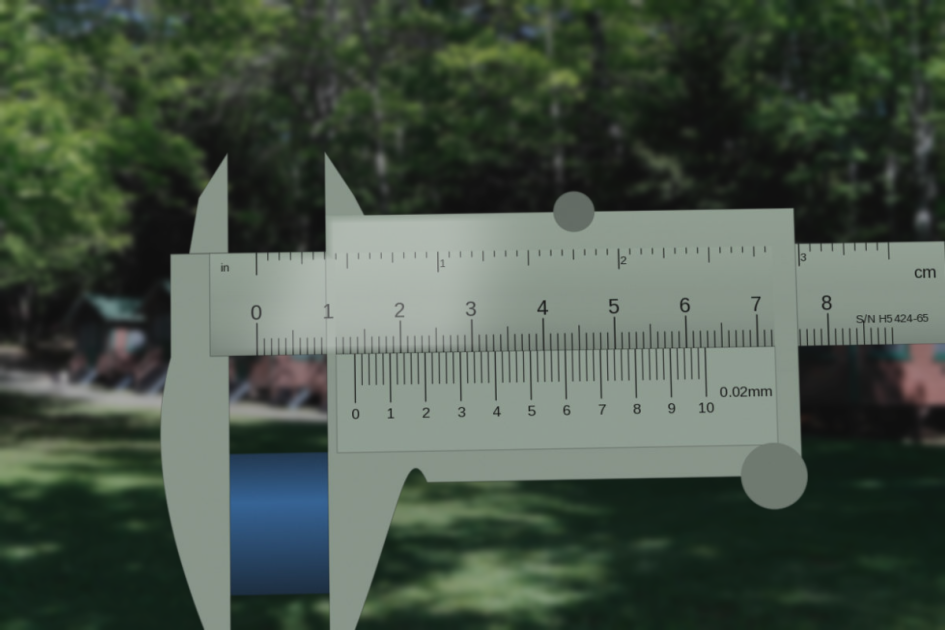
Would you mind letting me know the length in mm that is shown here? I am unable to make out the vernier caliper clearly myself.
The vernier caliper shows 13.6 mm
